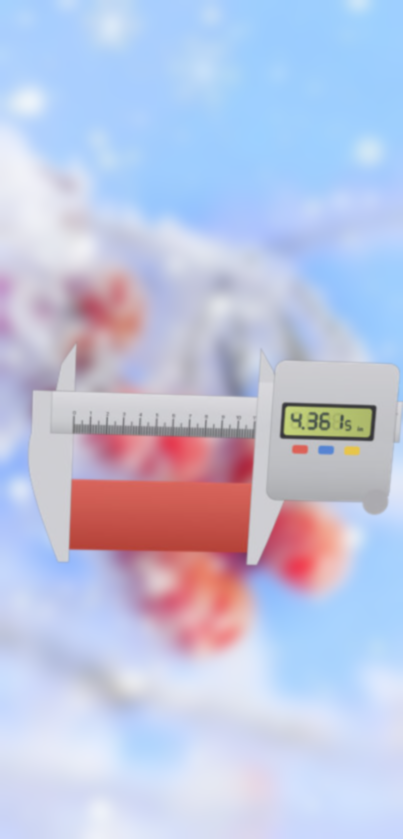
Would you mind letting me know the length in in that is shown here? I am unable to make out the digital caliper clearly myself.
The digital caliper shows 4.3615 in
